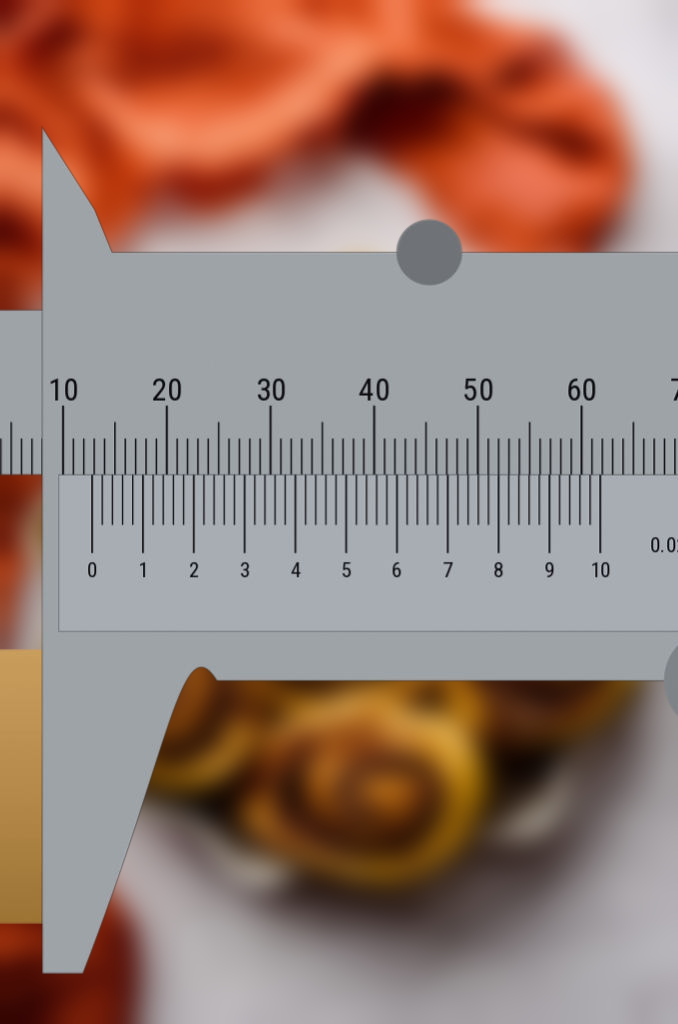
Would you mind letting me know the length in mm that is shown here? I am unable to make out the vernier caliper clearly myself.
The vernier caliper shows 12.8 mm
